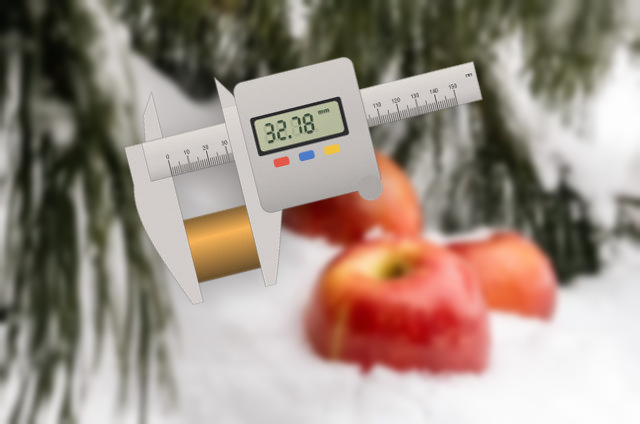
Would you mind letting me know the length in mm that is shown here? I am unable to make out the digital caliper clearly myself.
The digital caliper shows 32.78 mm
